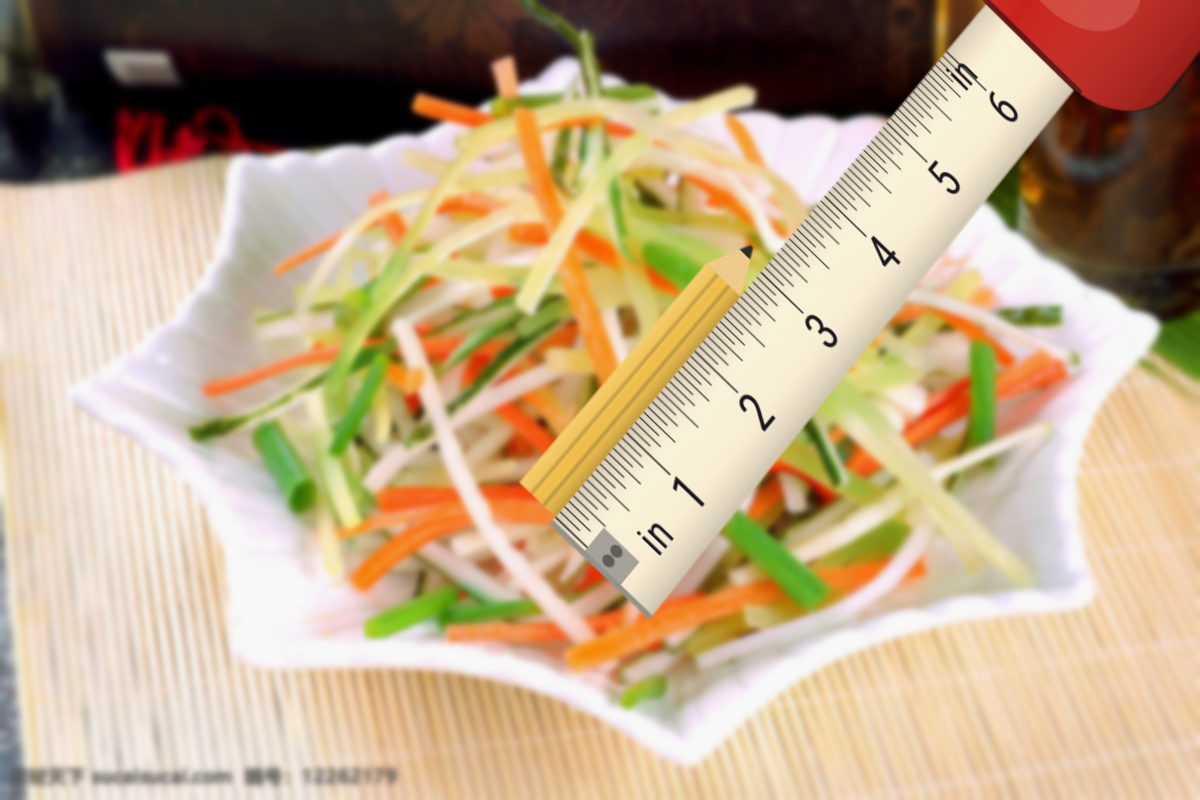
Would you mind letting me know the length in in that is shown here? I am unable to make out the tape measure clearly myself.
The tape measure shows 3.125 in
